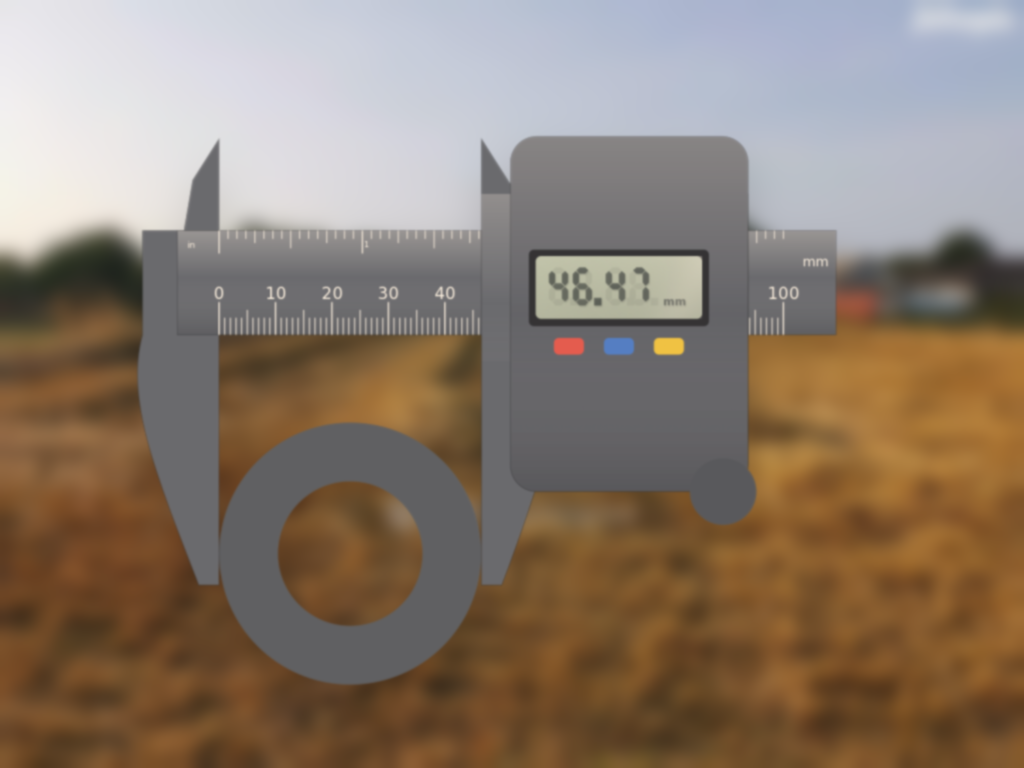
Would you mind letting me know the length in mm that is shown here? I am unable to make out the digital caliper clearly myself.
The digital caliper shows 46.47 mm
